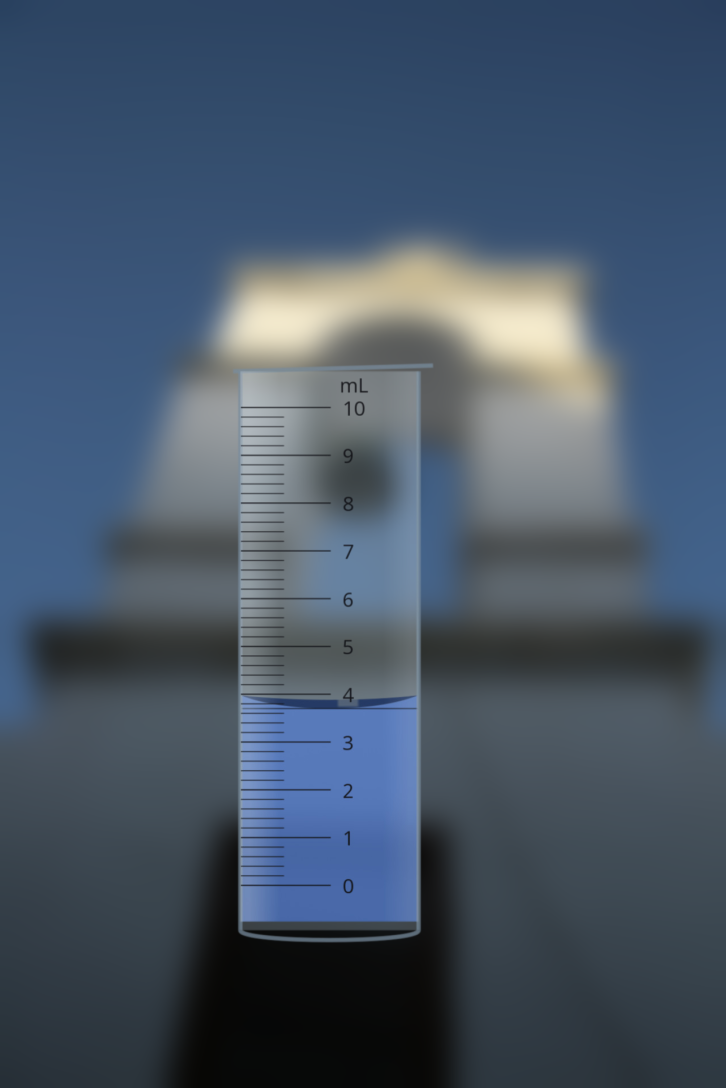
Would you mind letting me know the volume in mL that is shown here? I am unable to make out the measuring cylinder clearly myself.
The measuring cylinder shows 3.7 mL
